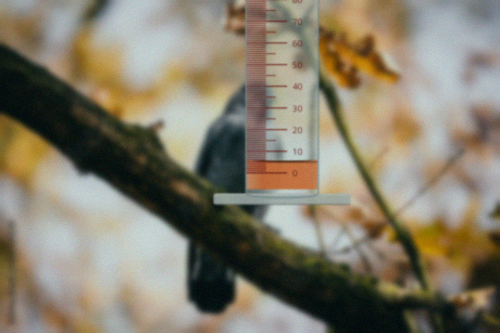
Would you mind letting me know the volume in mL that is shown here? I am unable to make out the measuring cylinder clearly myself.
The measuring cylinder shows 5 mL
